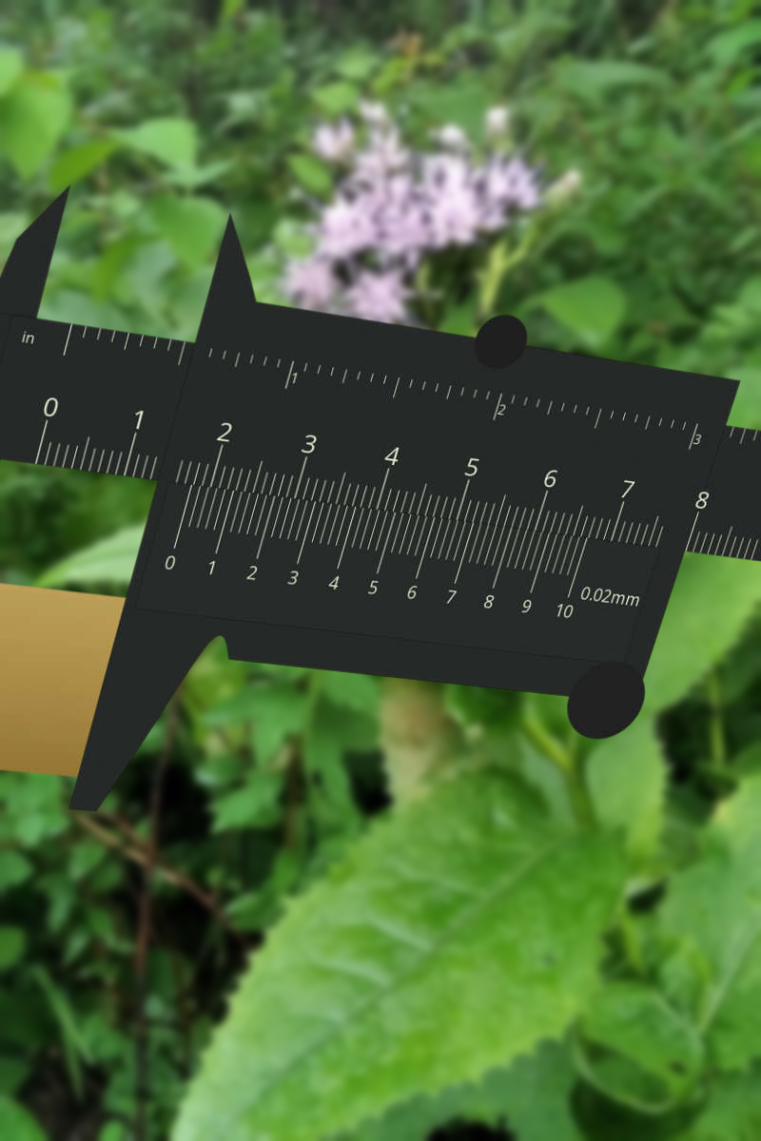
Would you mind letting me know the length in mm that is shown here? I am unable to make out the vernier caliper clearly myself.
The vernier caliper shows 17.8 mm
